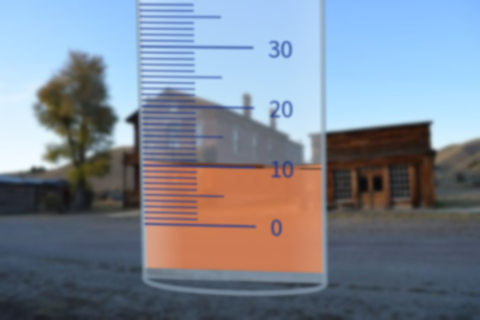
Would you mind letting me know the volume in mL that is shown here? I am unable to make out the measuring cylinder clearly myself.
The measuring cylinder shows 10 mL
